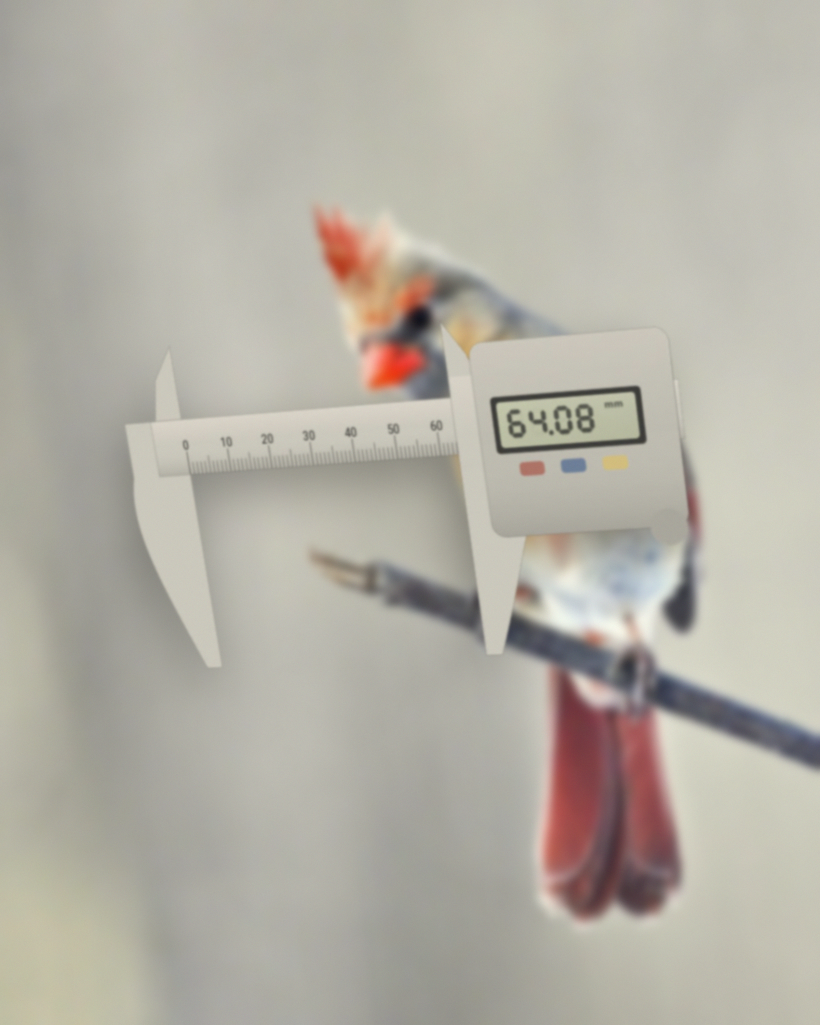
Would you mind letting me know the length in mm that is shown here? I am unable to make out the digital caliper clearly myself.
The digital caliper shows 64.08 mm
